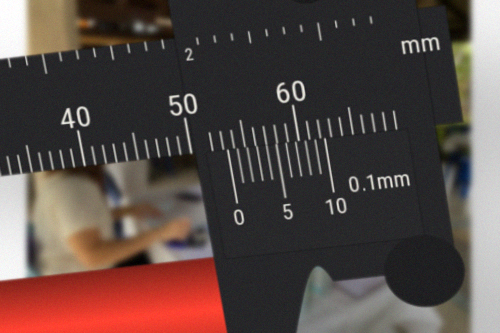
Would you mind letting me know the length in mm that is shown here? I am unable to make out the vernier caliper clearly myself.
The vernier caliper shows 53.4 mm
